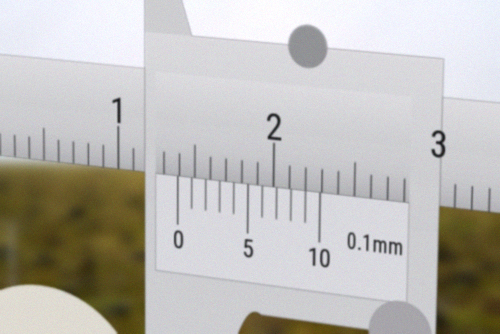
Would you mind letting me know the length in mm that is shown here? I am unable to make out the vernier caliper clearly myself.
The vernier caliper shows 13.9 mm
